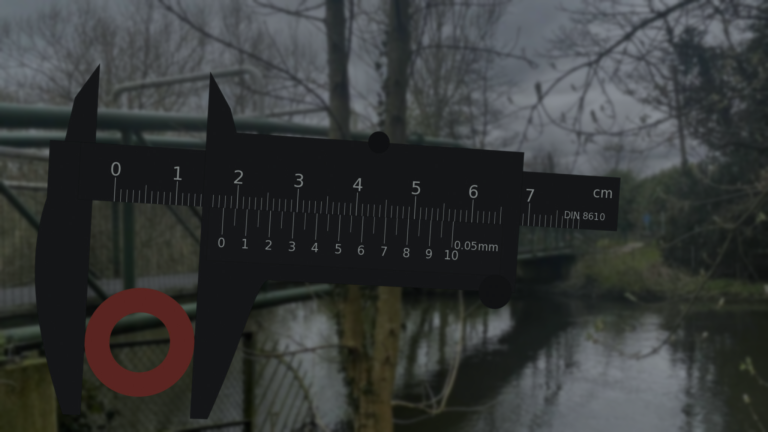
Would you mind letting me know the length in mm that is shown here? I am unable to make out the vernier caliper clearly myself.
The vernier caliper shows 17.8 mm
